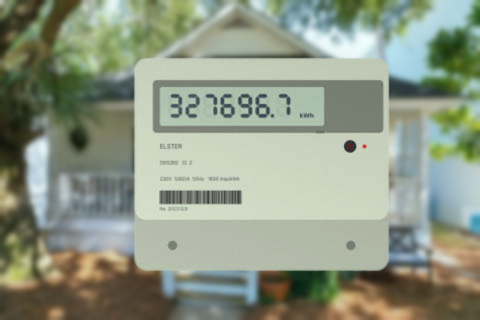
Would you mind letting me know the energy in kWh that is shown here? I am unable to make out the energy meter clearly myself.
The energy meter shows 327696.7 kWh
